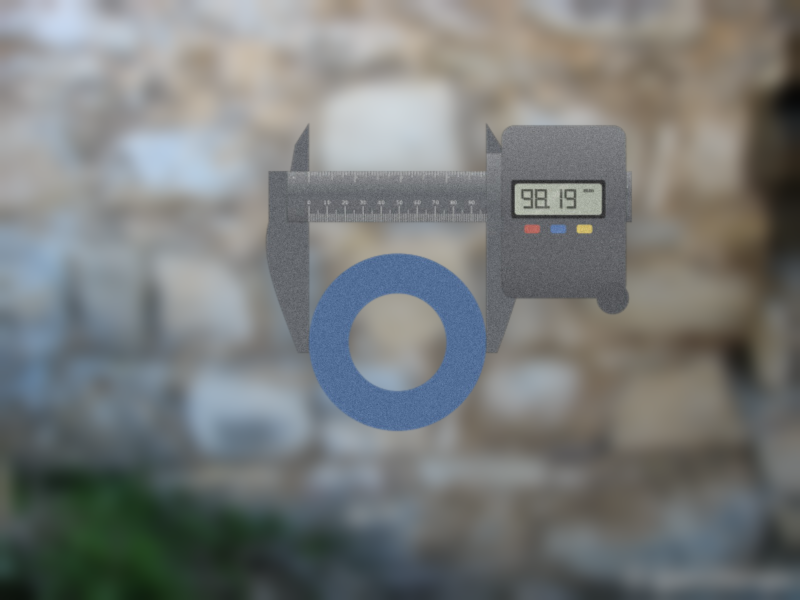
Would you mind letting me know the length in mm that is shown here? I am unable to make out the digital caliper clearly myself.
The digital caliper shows 98.19 mm
